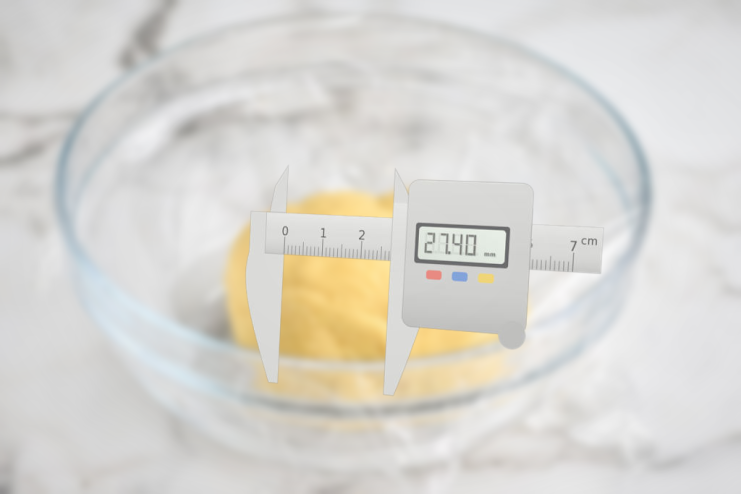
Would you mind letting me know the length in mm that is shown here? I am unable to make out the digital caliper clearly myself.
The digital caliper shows 27.40 mm
